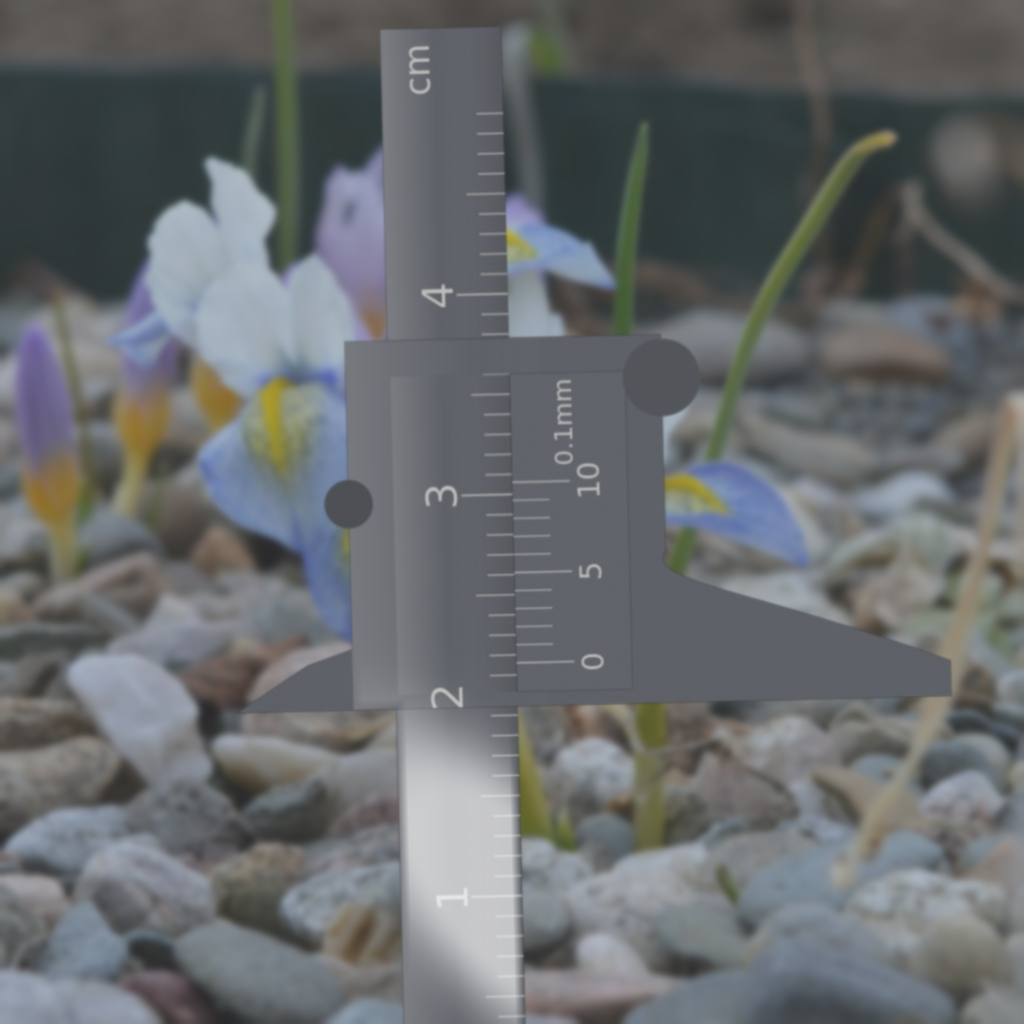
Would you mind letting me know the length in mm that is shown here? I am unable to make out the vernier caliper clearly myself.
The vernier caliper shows 21.6 mm
